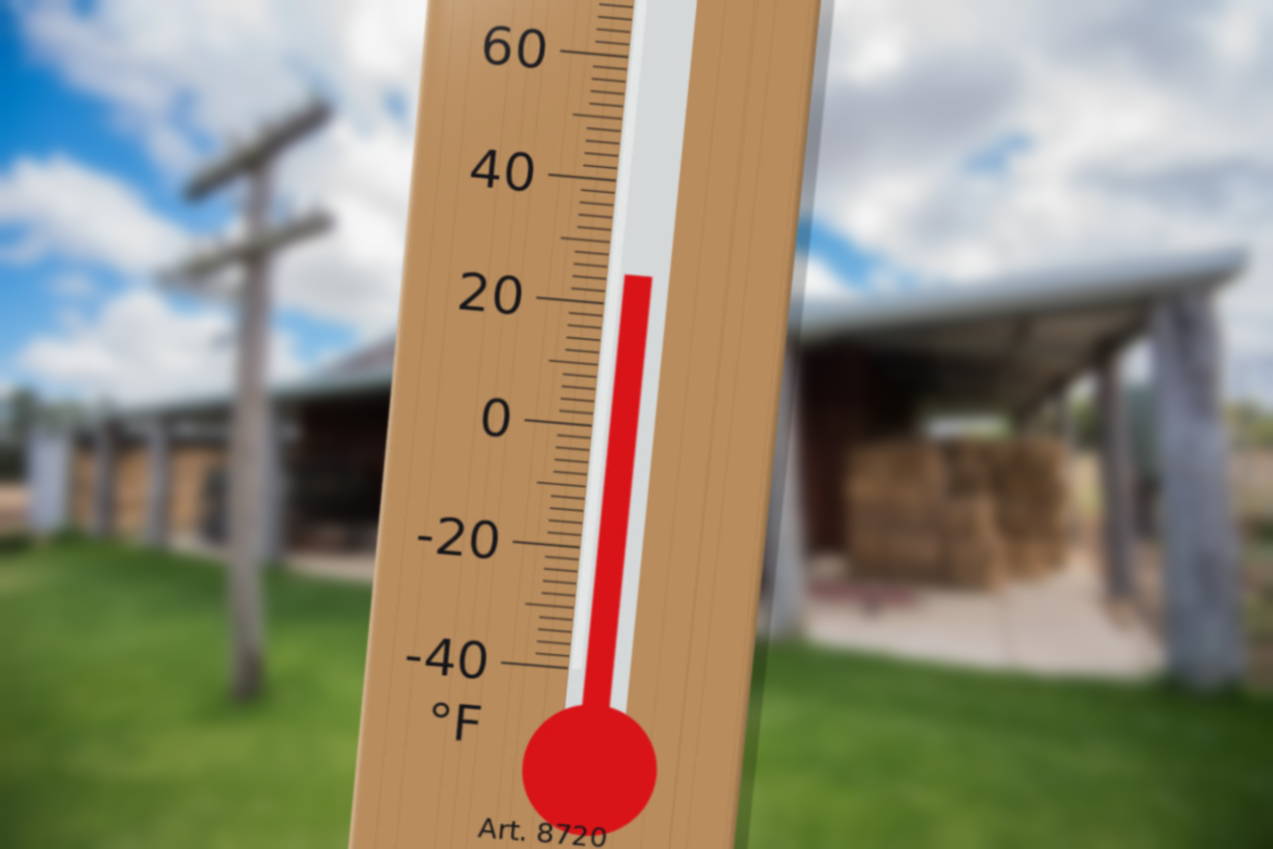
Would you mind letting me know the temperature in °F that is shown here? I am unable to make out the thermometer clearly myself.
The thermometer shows 25 °F
